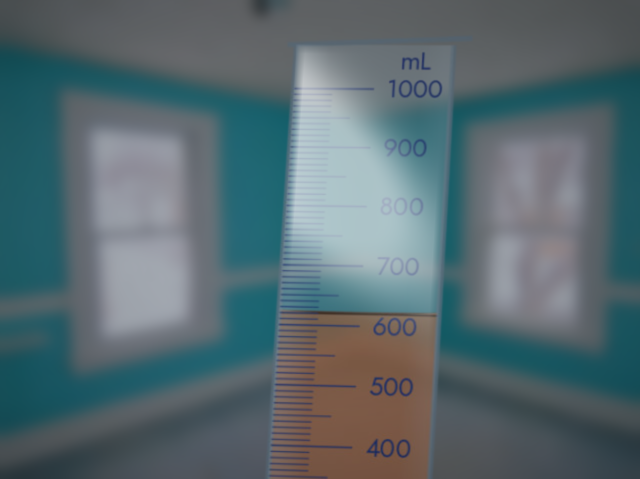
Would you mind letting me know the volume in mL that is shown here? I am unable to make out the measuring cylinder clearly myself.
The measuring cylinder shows 620 mL
